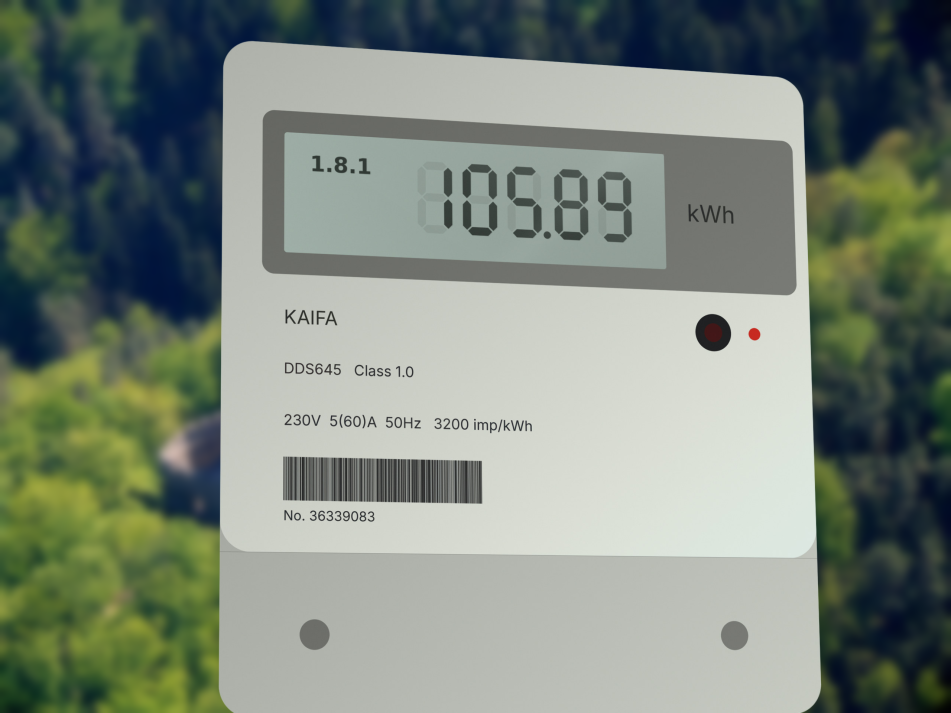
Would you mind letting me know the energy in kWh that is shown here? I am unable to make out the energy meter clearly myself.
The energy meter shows 105.89 kWh
